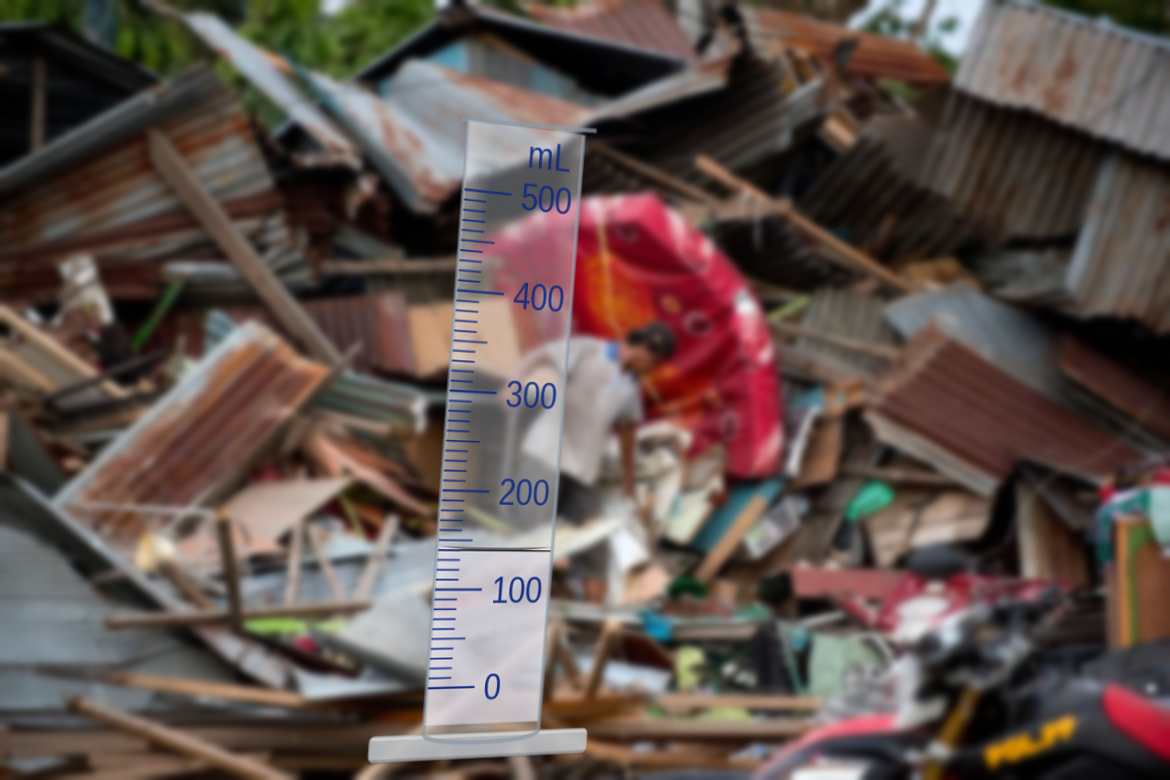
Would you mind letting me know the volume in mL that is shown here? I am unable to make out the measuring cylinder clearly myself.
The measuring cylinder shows 140 mL
